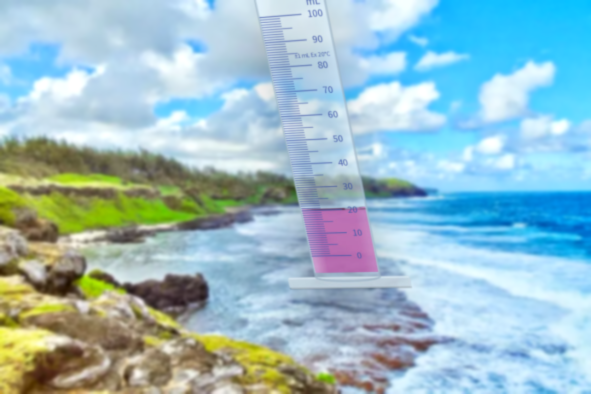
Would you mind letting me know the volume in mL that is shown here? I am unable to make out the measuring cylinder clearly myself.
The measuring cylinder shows 20 mL
